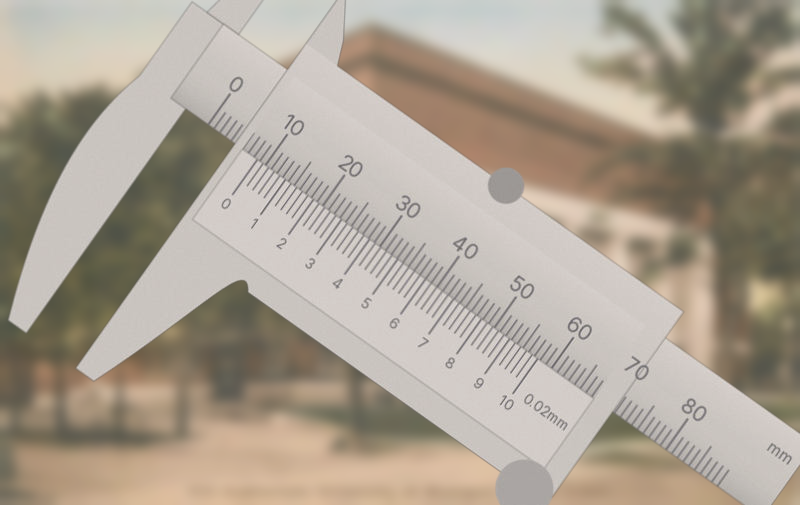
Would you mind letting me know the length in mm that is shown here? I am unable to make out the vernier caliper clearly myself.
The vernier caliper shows 8.6 mm
